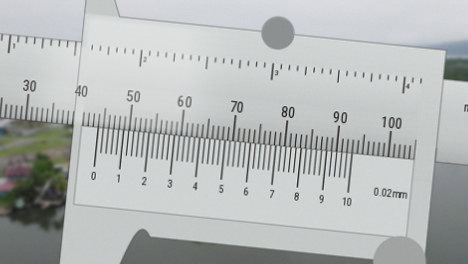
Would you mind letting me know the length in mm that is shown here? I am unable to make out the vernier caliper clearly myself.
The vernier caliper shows 44.0 mm
